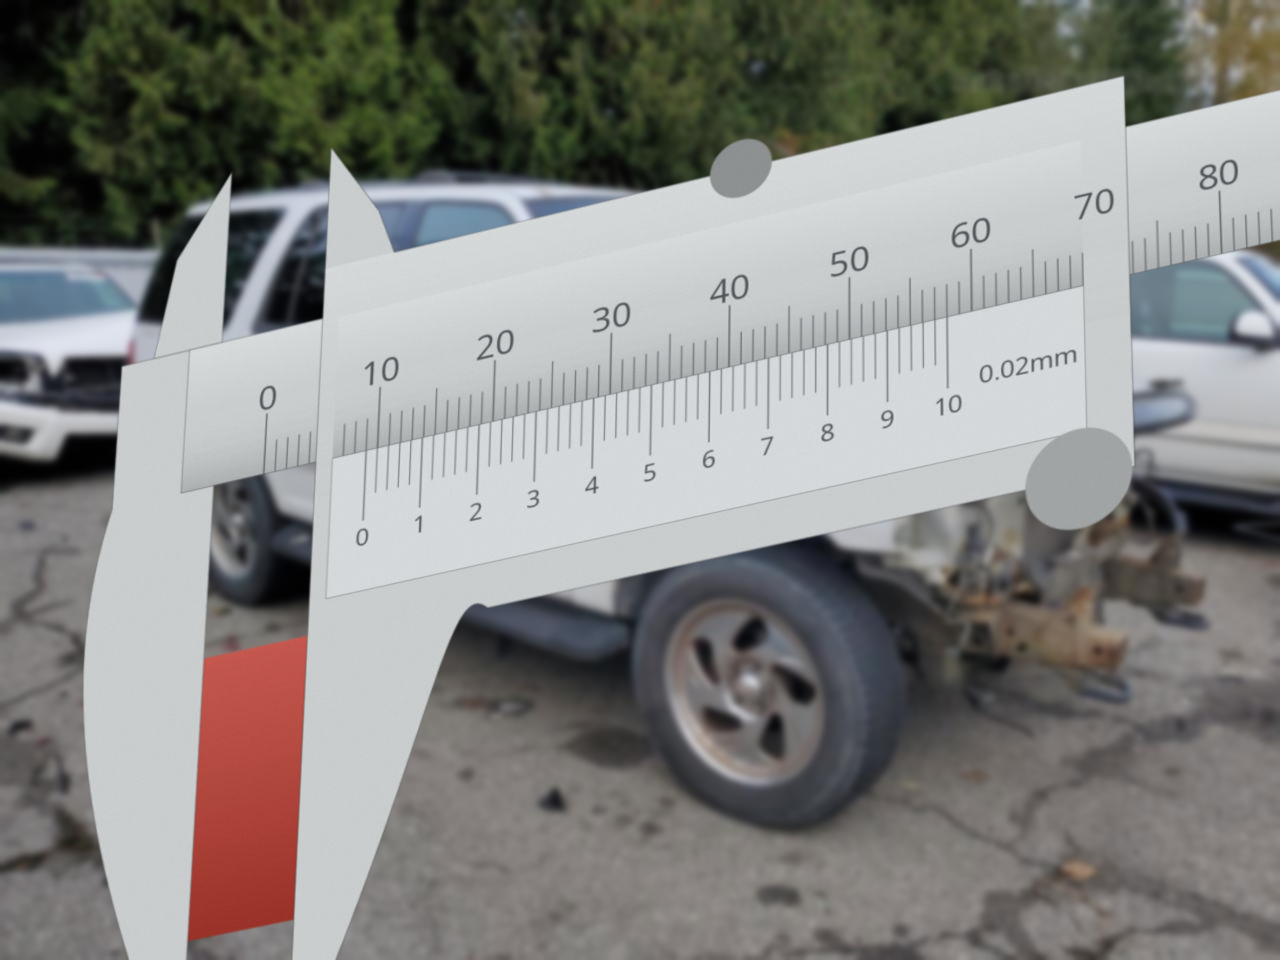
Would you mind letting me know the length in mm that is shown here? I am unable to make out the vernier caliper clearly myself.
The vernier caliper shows 9.0 mm
